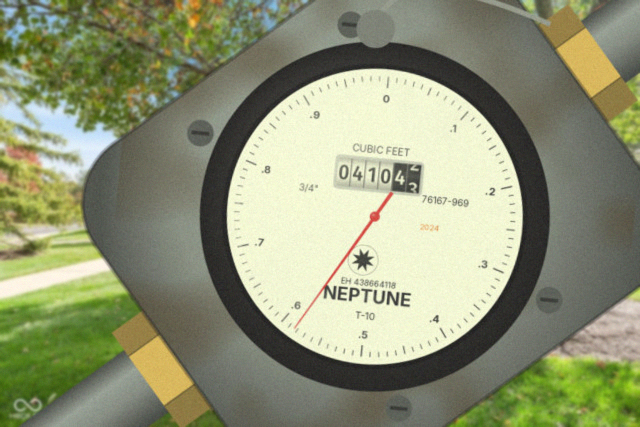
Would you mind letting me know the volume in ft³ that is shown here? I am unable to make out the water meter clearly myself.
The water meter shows 41042.58 ft³
